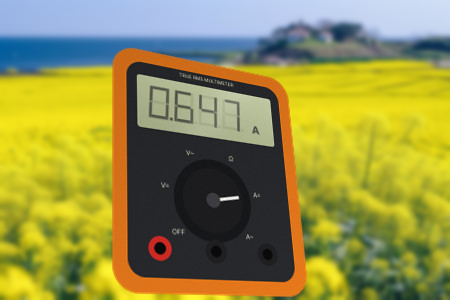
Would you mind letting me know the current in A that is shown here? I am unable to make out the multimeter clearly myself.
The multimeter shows 0.647 A
